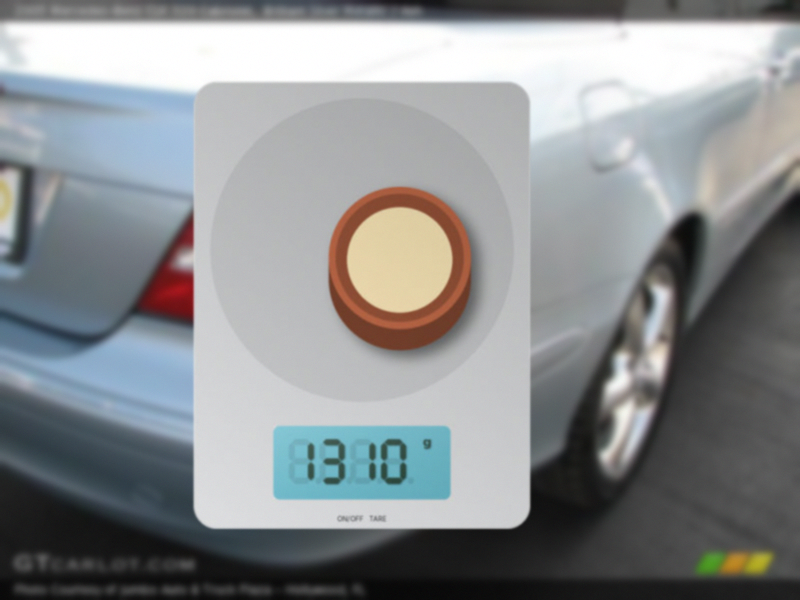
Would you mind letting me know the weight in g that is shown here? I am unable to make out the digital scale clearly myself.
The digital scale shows 1310 g
